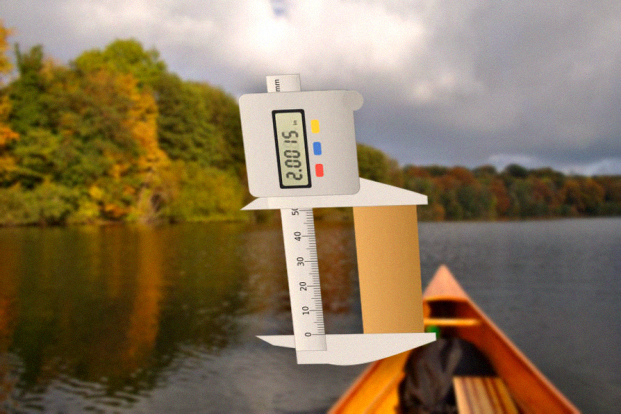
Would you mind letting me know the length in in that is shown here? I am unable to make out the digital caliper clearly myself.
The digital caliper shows 2.0015 in
